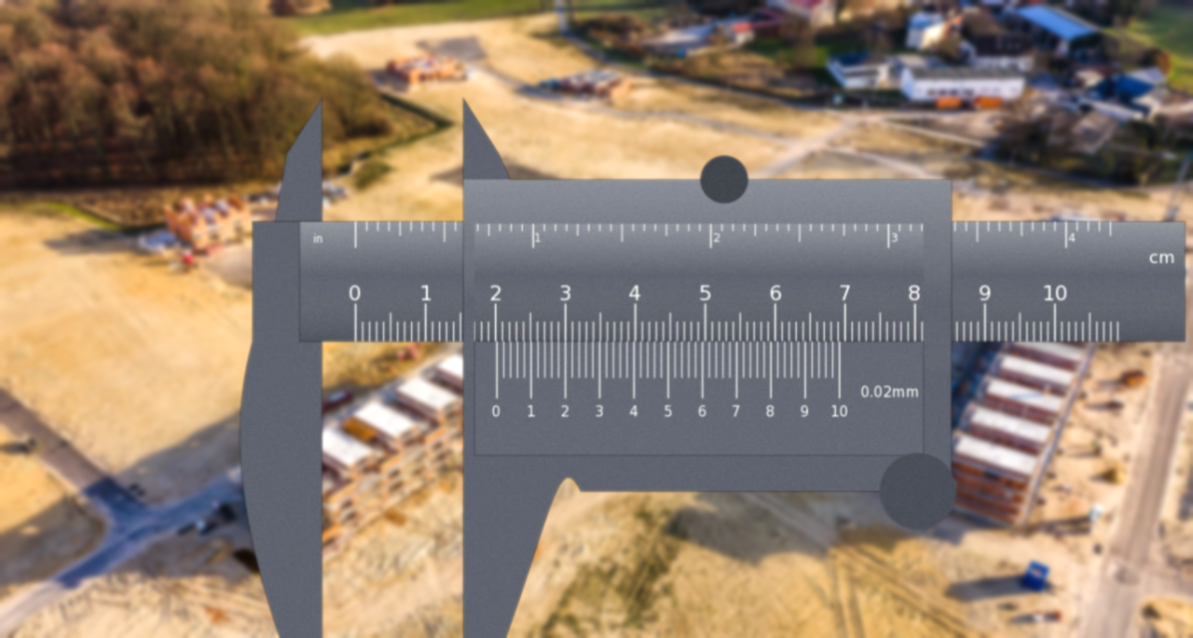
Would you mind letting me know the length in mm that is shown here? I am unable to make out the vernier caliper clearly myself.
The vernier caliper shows 20.2 mm
